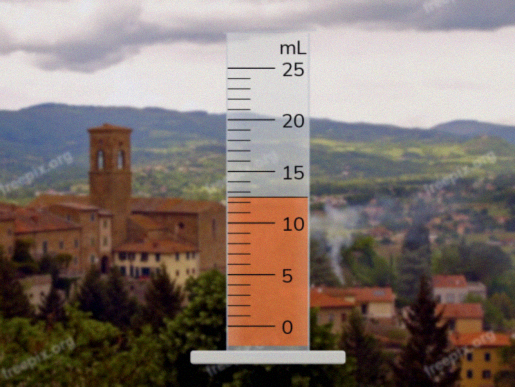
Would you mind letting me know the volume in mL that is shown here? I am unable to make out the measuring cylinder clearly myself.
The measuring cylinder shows 12.5 mL
